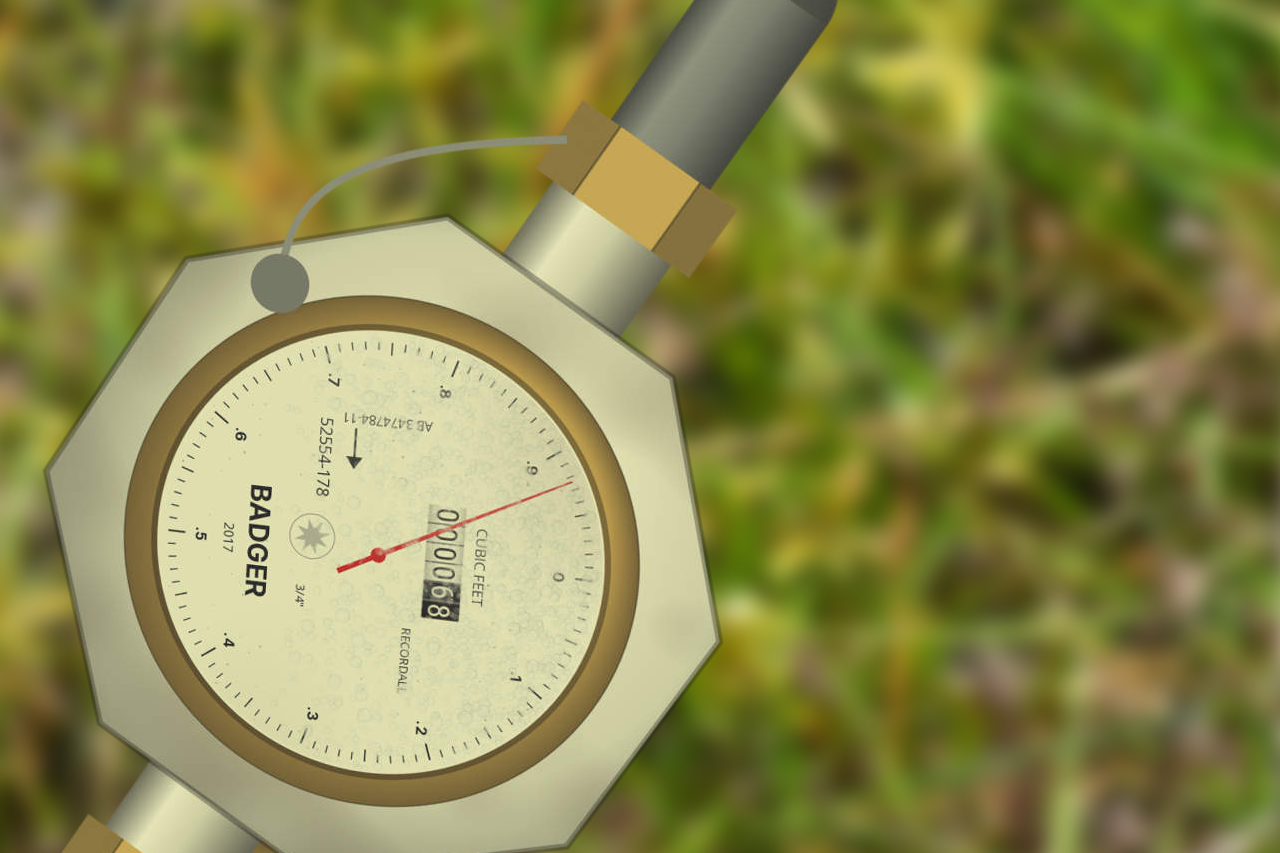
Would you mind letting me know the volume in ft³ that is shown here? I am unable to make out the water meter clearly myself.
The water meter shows 67.92 ft³
